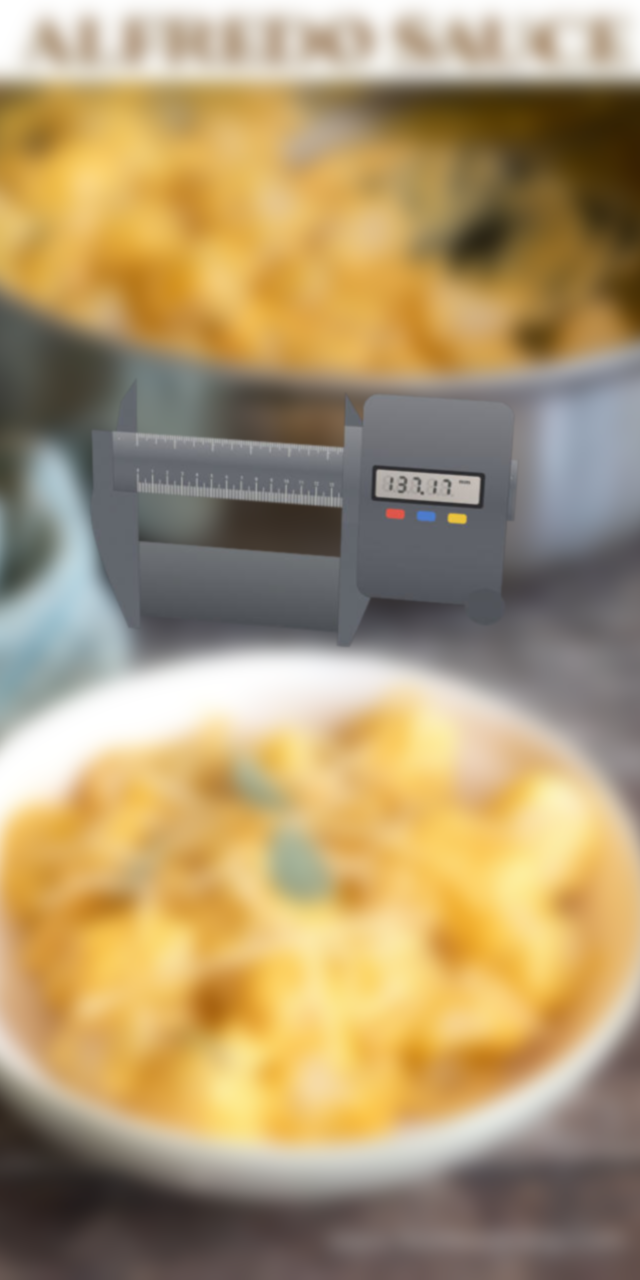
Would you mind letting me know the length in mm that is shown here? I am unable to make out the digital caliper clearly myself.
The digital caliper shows 137.17 mm
